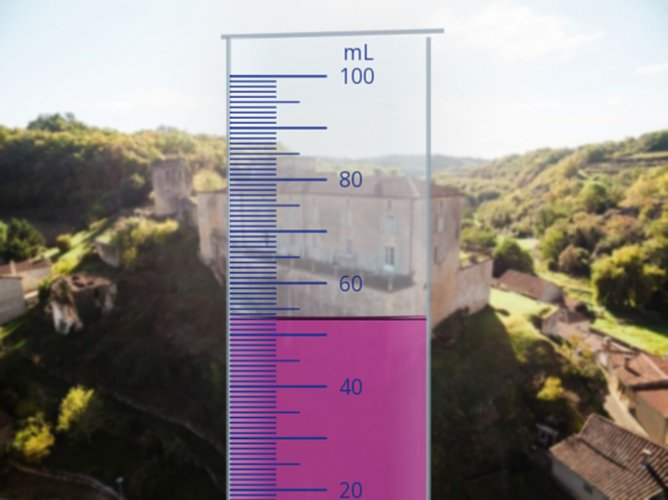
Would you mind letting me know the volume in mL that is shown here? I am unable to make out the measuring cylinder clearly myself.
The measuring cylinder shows 53 mL
